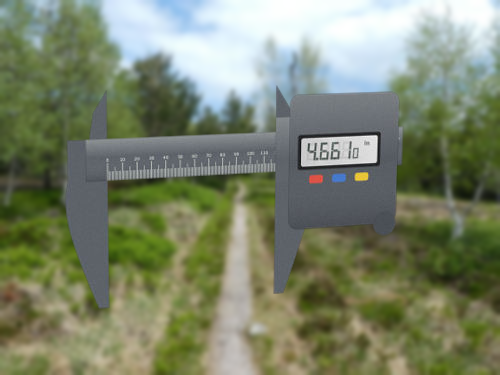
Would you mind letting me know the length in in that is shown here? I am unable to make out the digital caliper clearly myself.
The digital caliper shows 4.6610 in
